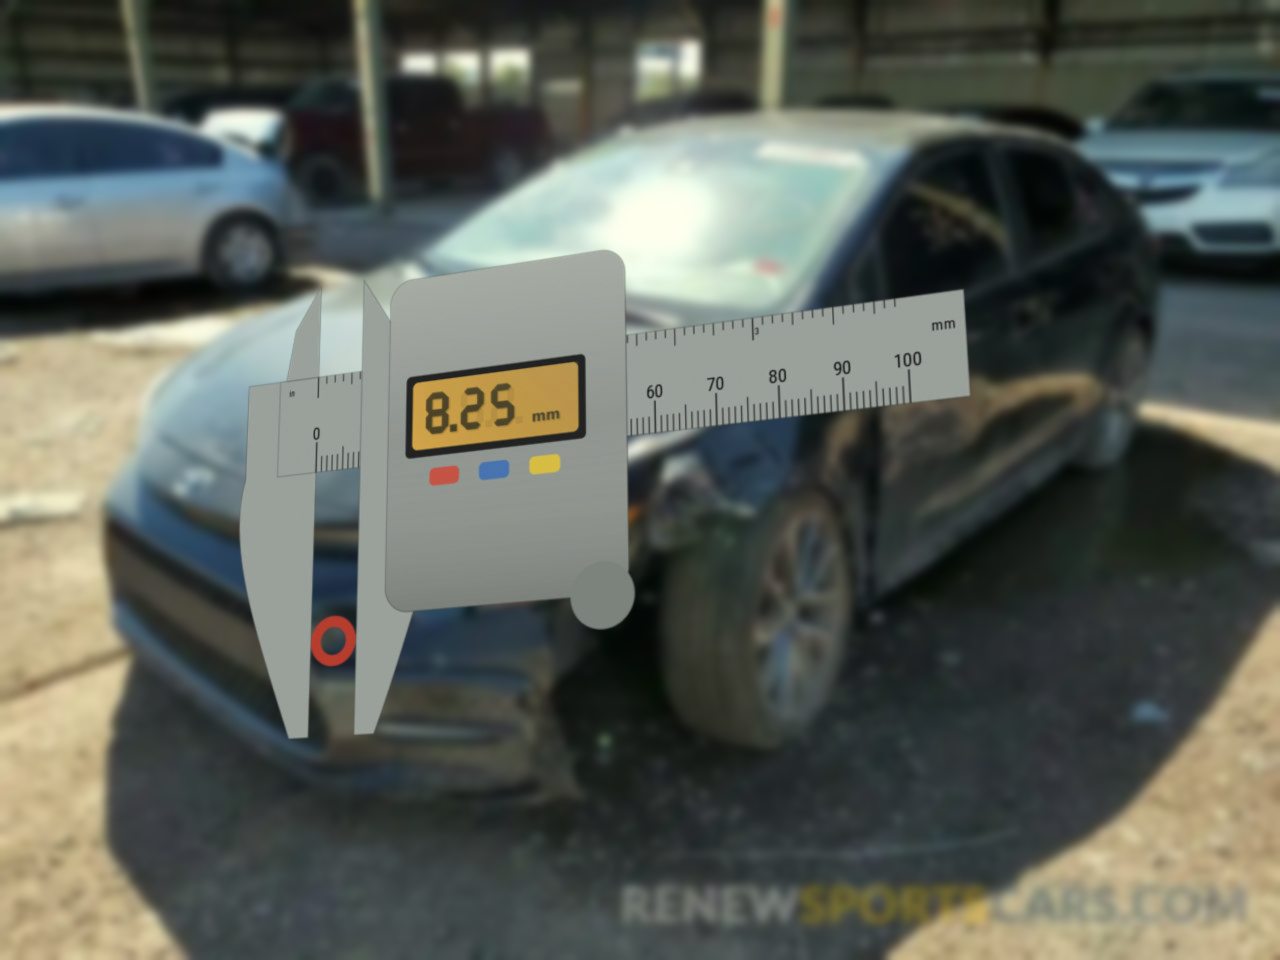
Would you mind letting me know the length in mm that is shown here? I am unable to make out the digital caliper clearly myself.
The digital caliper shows 8.25 mm
